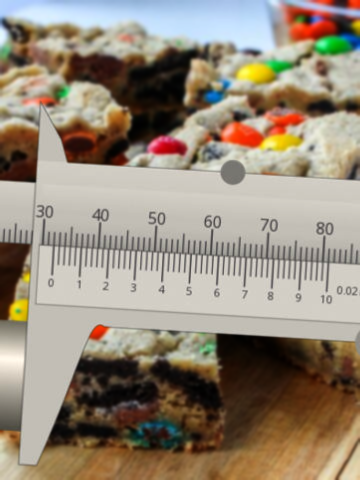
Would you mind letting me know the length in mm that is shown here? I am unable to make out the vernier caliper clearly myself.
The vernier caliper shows 32.0 mm
